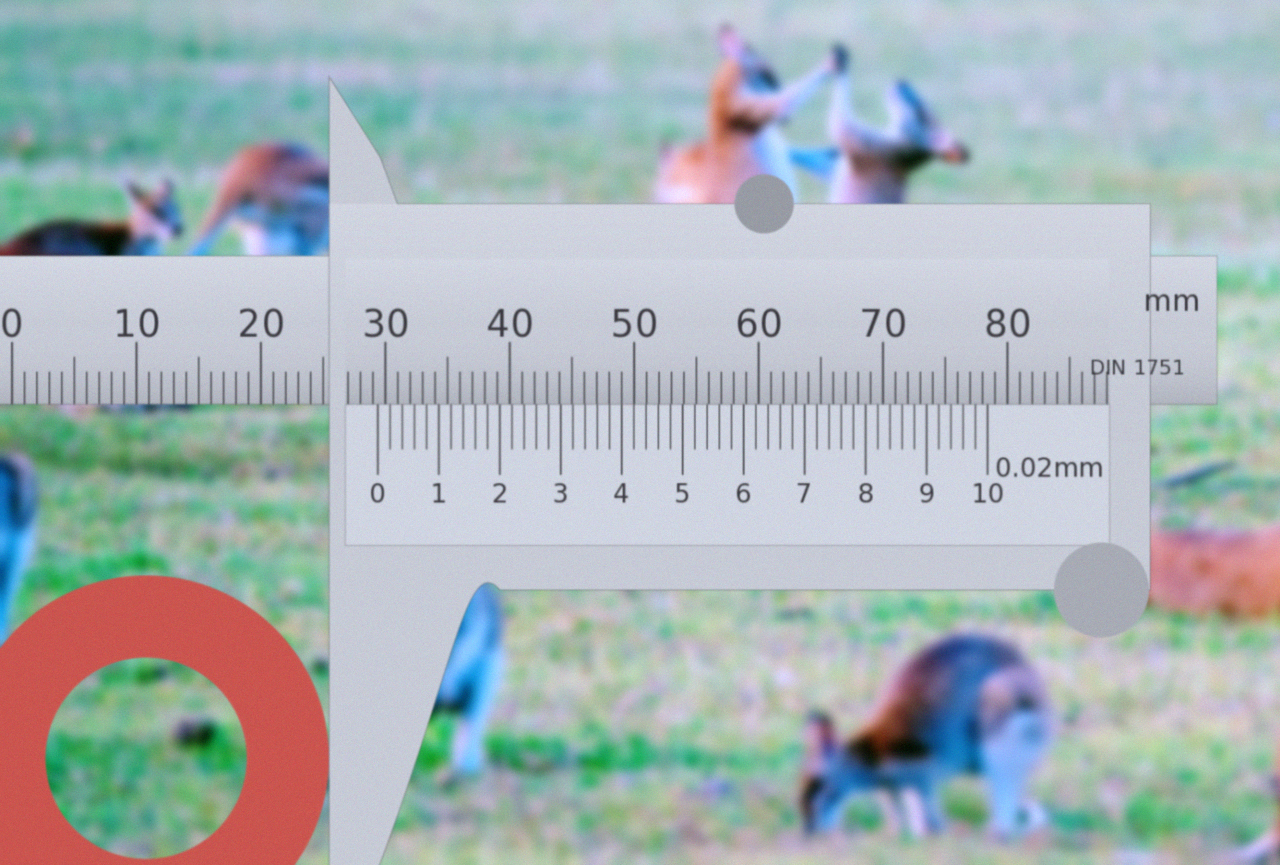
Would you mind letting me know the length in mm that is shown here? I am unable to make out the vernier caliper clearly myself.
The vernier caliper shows 29.4 mm
